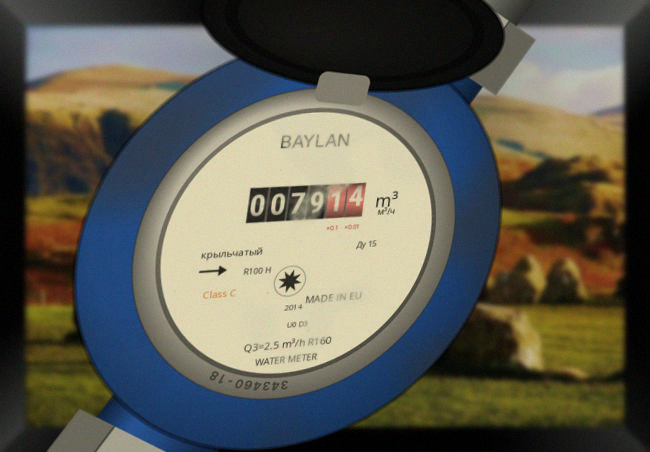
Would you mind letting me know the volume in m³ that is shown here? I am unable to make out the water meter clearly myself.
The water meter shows 79.14 m³
